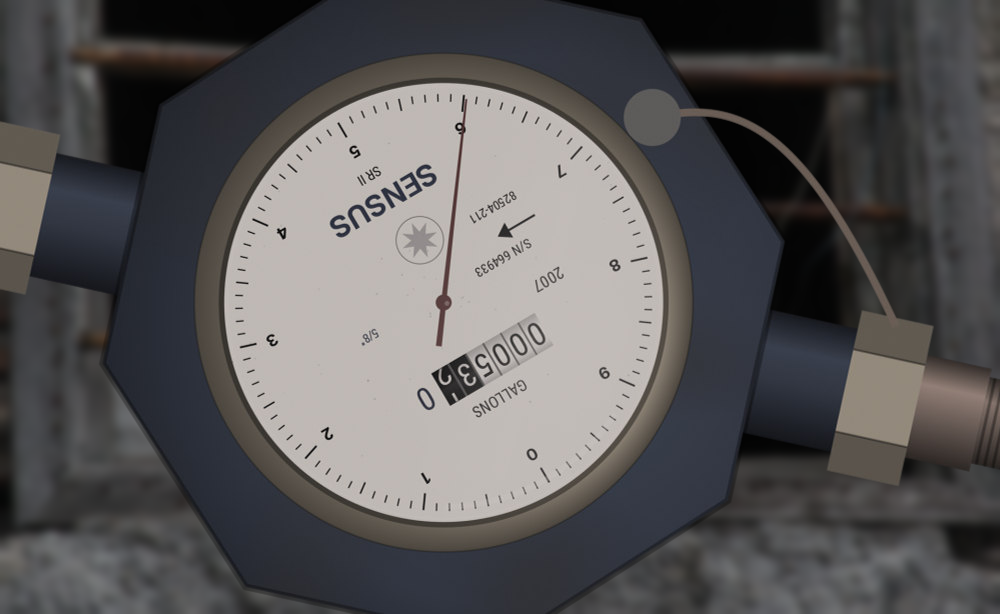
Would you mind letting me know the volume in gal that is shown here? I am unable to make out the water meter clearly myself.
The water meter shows 5316.0 gal
